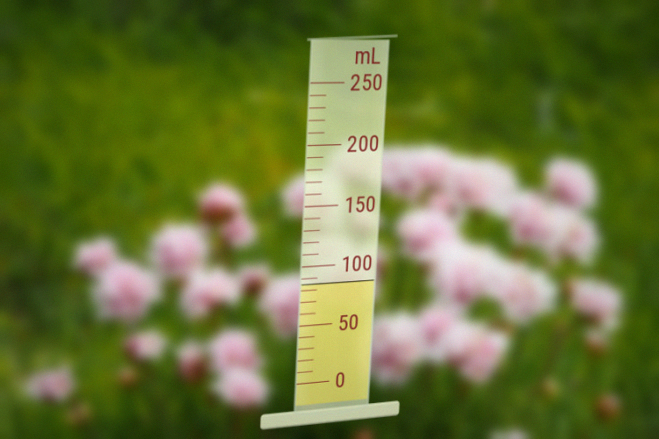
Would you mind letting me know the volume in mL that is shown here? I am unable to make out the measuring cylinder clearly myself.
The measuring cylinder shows 85 mL
